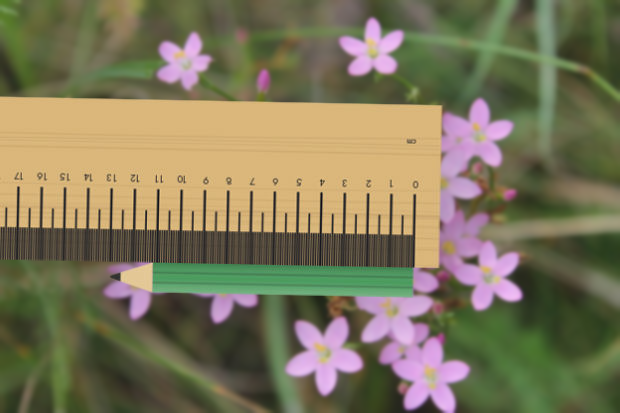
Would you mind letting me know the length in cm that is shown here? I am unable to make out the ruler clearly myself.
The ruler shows 13 cm
